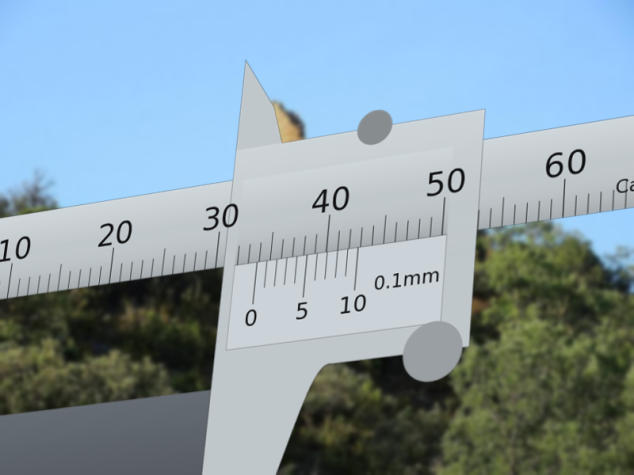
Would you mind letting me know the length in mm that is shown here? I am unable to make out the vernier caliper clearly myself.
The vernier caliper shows 33.8 mm
